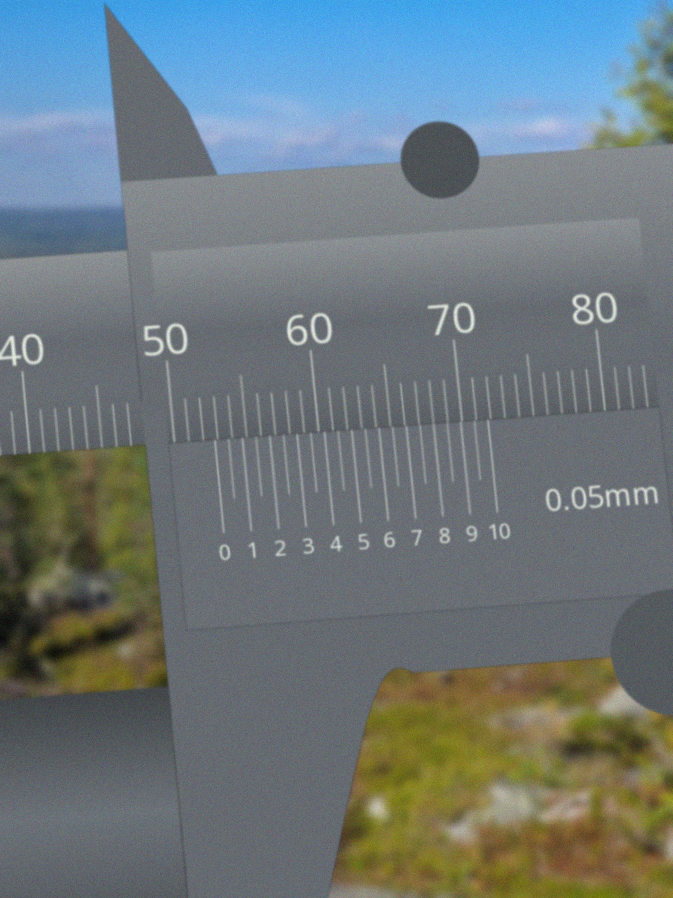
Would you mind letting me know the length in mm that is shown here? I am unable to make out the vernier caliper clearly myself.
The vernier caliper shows 52.8 mm
